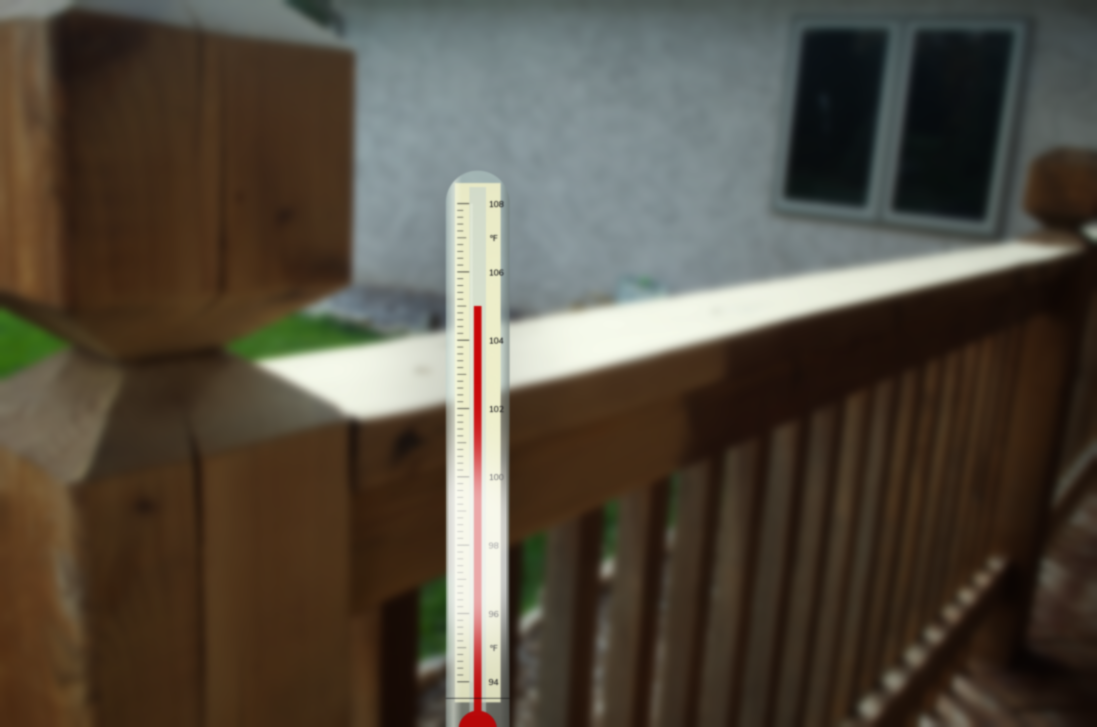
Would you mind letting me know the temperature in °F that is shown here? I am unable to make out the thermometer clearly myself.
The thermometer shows 105 °F
